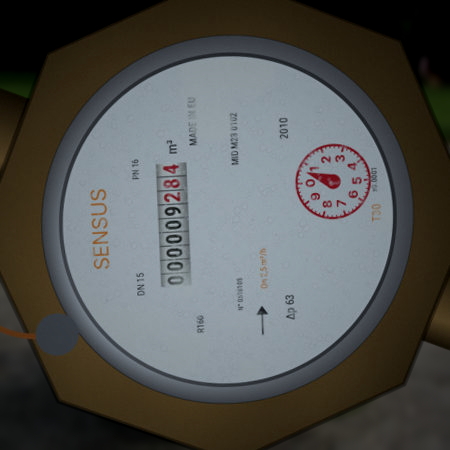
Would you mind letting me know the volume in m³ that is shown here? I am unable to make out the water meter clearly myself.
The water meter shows 9.2840 m³
